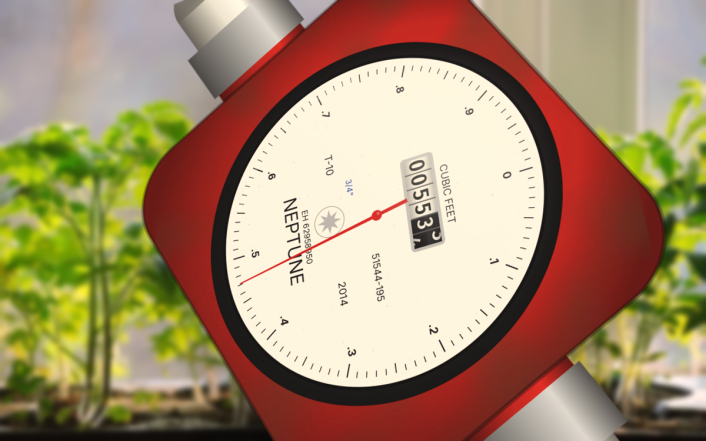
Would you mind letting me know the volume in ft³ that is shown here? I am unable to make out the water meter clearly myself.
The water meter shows 5533.47 ft³
